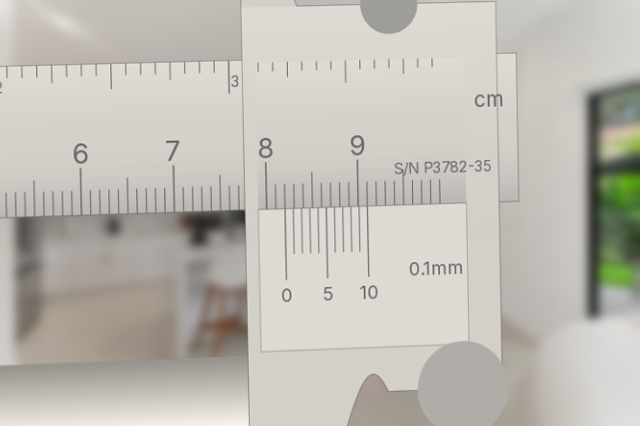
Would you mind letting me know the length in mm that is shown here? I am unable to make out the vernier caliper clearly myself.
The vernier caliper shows 82.0 mm
